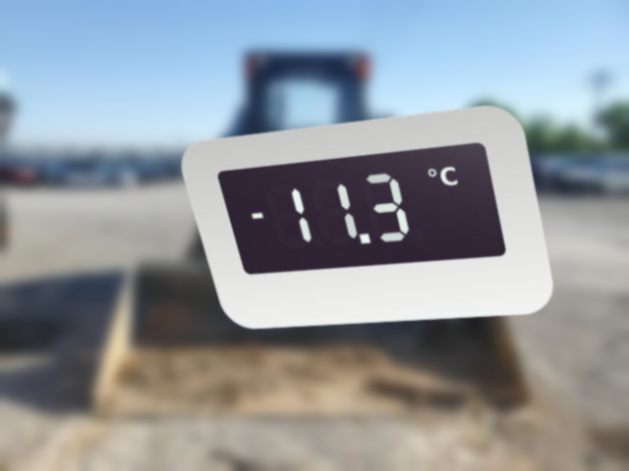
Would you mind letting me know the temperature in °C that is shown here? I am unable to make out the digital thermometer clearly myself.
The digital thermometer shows -11.3 °C
